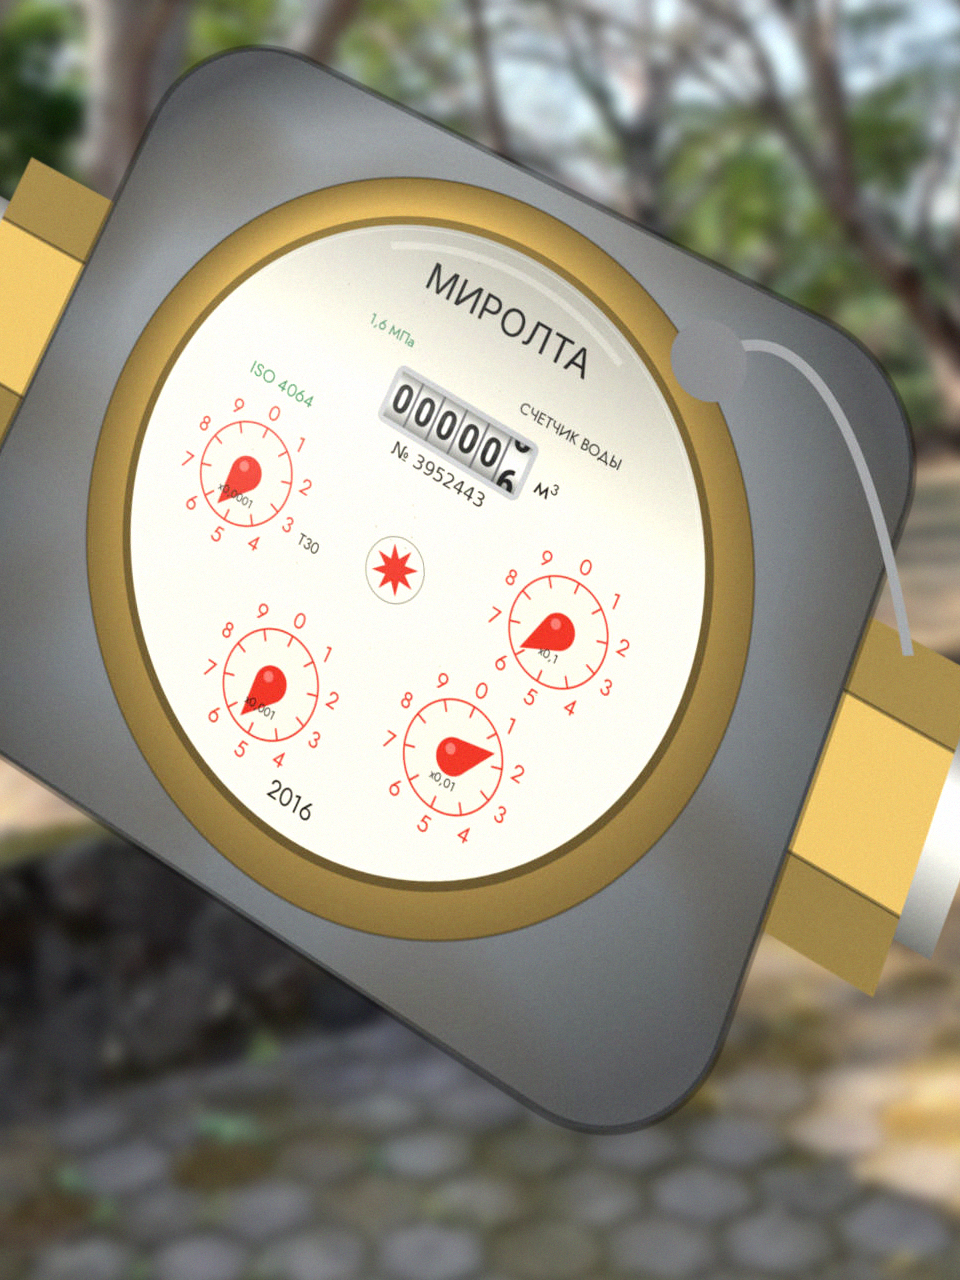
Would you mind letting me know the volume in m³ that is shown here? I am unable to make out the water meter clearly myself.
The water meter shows 5.6155 m³
